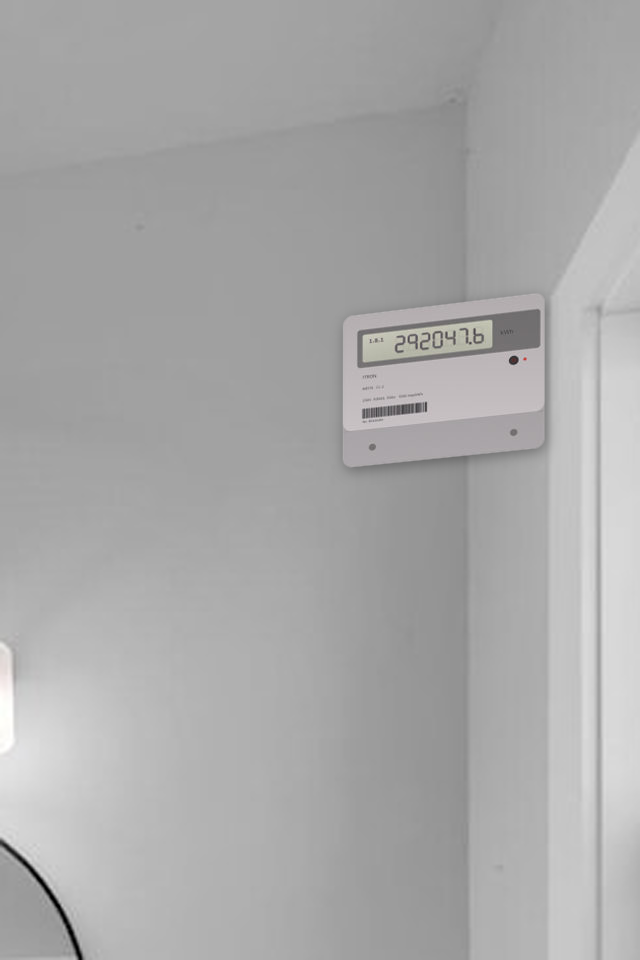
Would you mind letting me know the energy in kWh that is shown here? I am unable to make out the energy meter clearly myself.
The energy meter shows 292047.6 kWh
